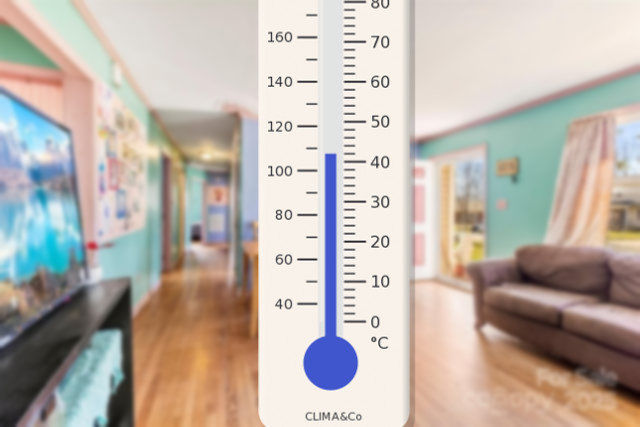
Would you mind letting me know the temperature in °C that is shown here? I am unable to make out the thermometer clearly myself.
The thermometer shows 42 °C
